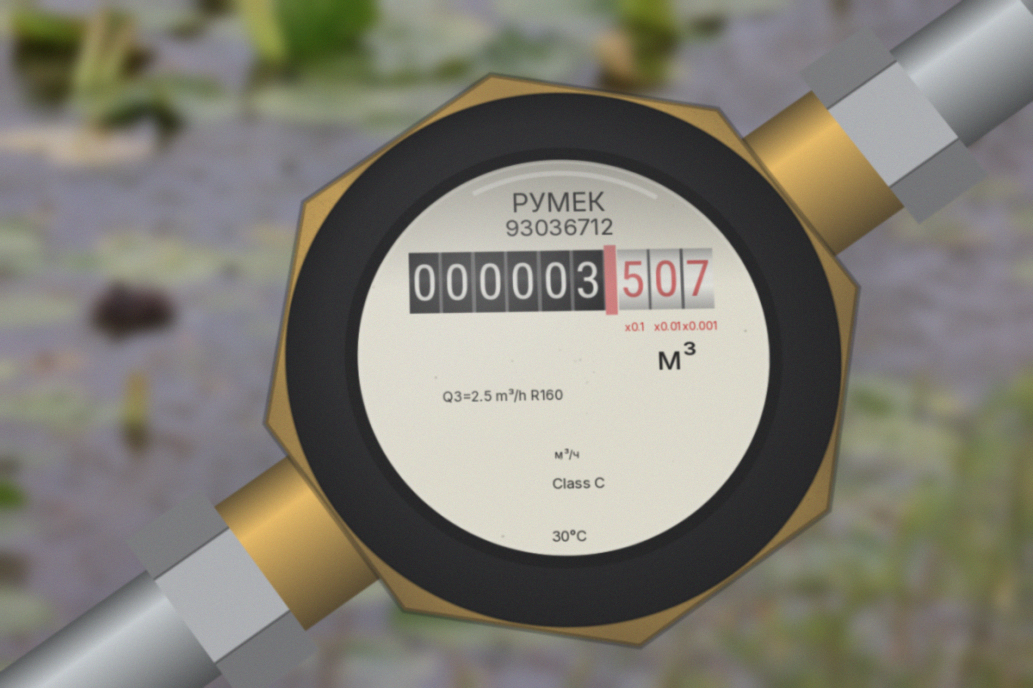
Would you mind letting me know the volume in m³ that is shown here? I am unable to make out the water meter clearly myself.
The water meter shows 3.507 m³
